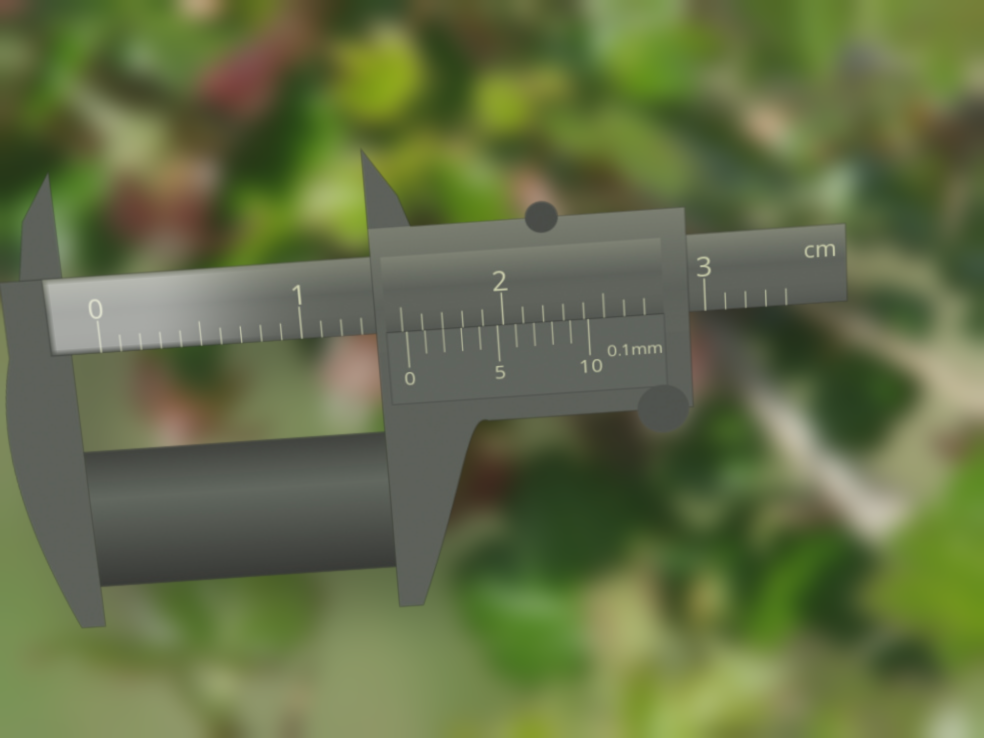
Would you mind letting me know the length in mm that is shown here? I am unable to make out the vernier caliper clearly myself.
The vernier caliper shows 15.2 mm
